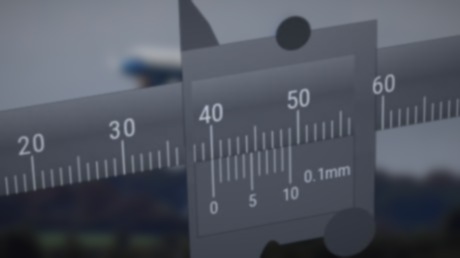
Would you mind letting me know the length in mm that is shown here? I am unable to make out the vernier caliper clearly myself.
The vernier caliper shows 40.0 mm
